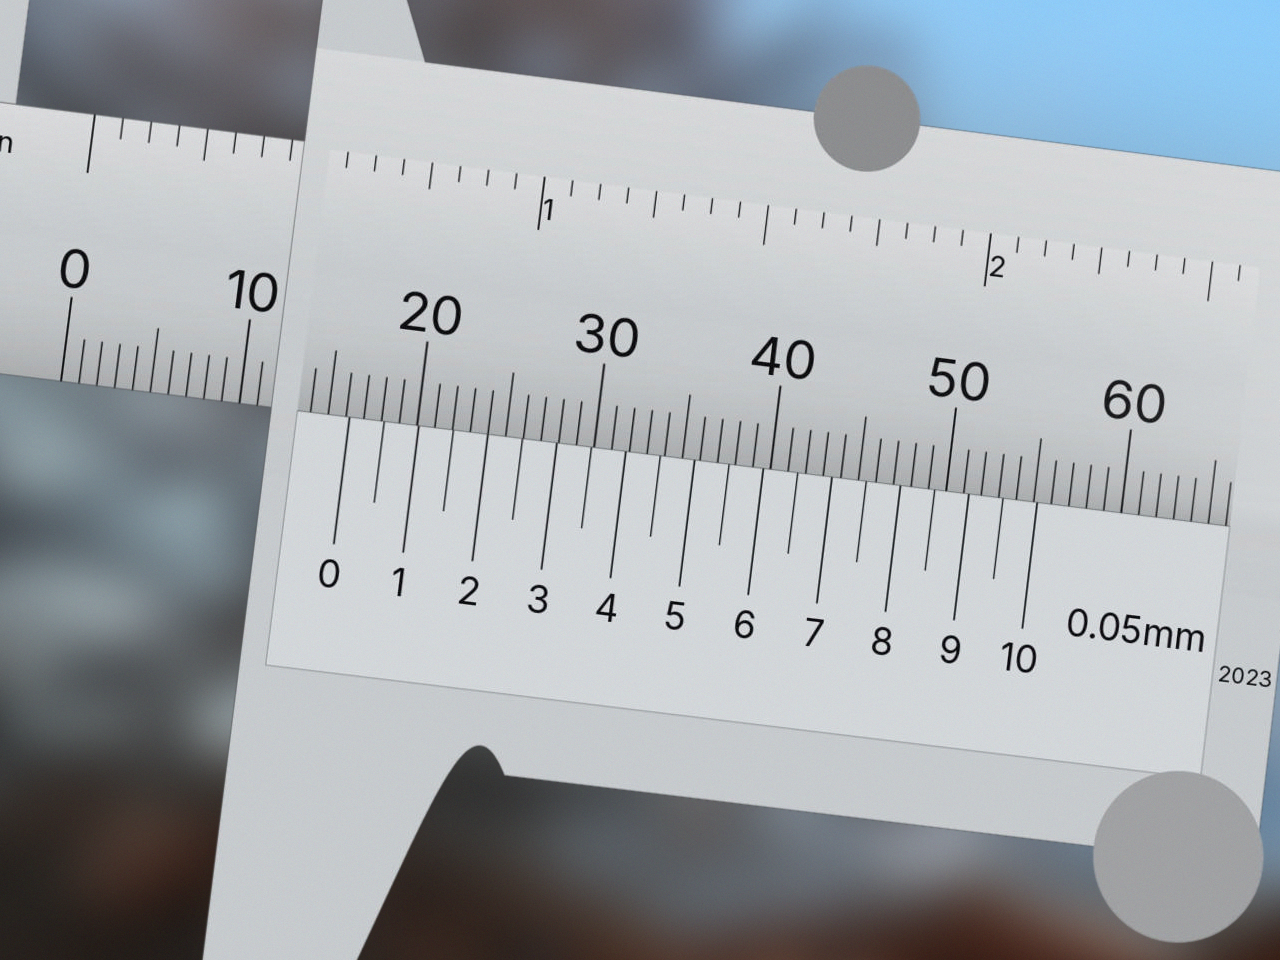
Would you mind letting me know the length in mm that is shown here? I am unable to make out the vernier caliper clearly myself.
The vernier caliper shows 16.2 mm
